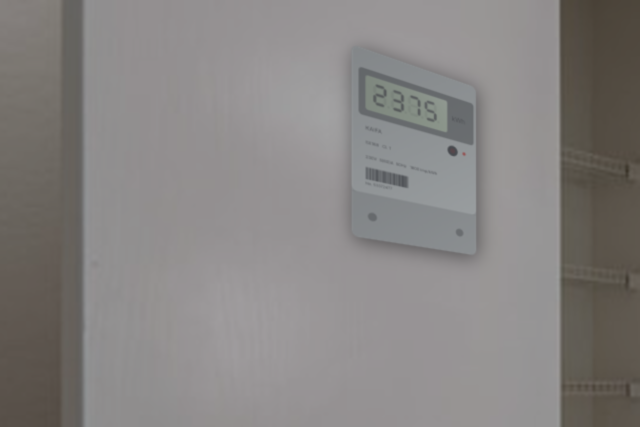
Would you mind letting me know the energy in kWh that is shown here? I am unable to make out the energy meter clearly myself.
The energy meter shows 2375 kWh
